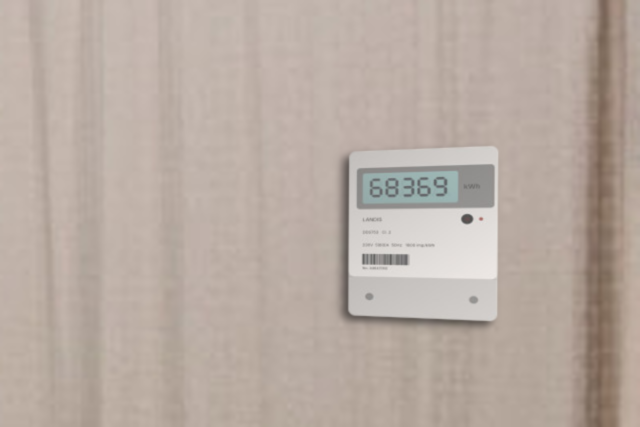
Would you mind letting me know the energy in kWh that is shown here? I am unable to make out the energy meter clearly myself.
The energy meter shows 68369 kWh
